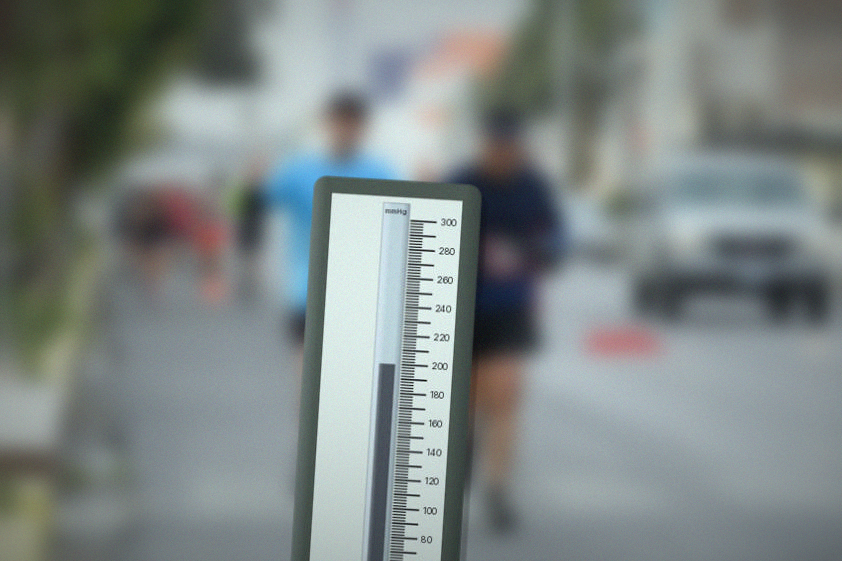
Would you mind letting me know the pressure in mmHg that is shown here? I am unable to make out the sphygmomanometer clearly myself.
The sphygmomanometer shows 200 mmHg
